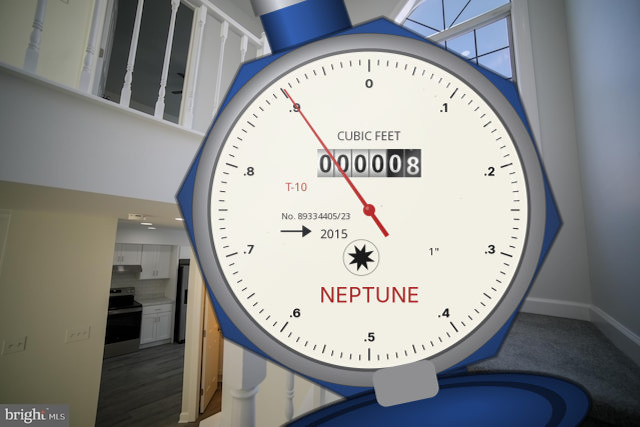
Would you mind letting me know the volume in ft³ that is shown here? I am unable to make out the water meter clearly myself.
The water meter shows 7.90 ft³
